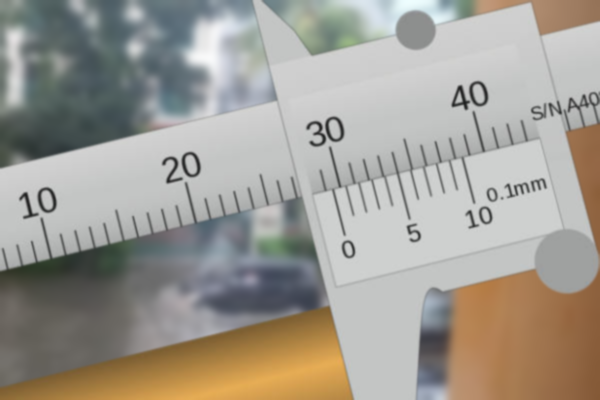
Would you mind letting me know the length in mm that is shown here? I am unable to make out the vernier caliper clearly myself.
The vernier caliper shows 29.5 mm
